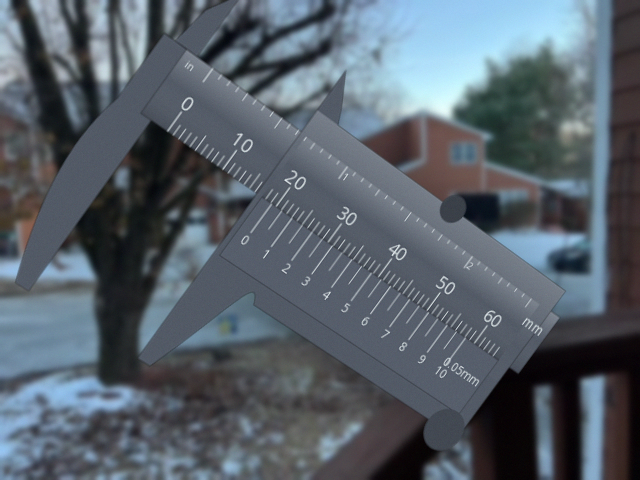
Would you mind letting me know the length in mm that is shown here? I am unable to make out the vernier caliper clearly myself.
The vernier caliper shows 19.2 mm
